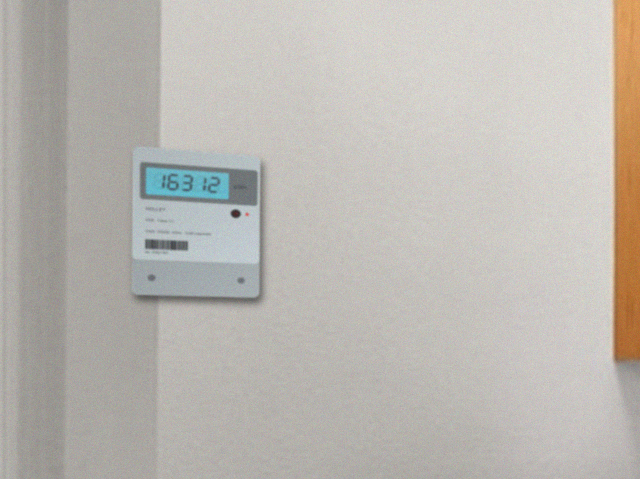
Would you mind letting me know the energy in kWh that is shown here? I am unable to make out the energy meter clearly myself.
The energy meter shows 16312 kWh
